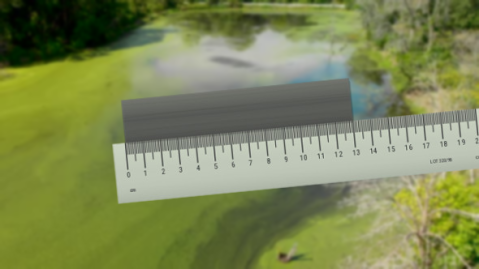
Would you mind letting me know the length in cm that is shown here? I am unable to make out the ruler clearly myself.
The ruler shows 13 cm
